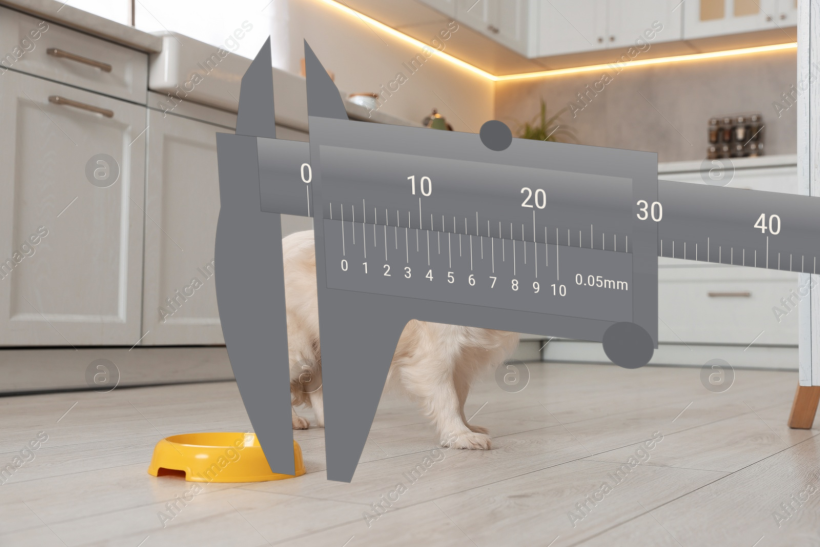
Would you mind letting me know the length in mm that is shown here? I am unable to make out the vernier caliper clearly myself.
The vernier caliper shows 3.0 mm
